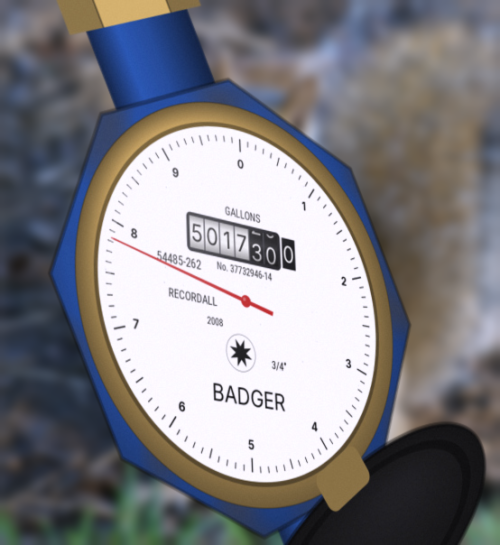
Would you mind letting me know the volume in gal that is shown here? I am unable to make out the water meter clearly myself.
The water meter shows 5017297.8 gal
